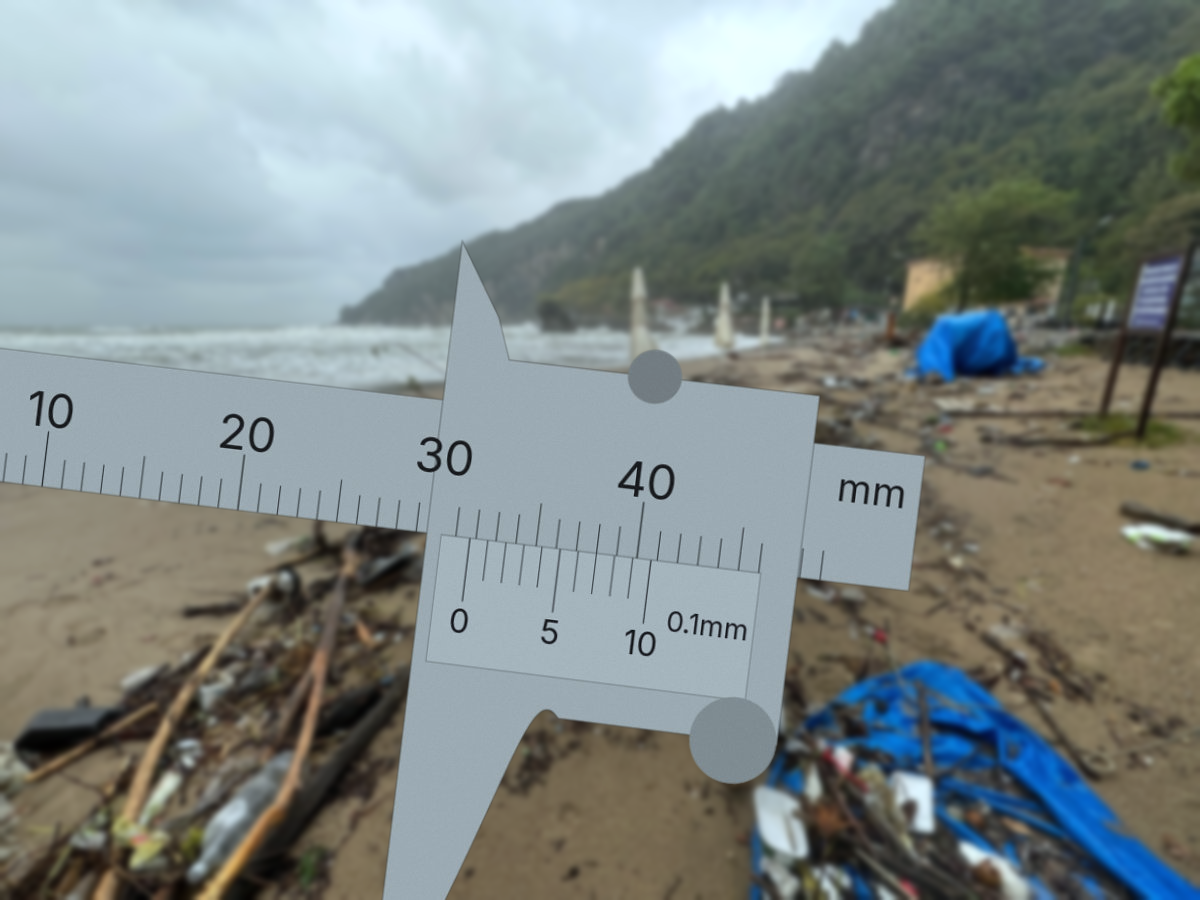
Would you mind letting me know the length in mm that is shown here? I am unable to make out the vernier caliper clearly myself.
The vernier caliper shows 31.7 mm
